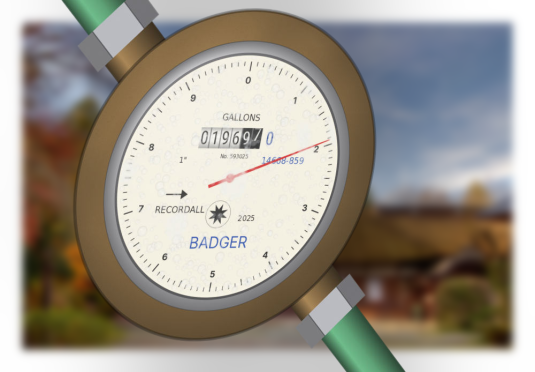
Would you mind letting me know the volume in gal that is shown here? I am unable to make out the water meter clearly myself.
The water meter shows 196971.9 gal
